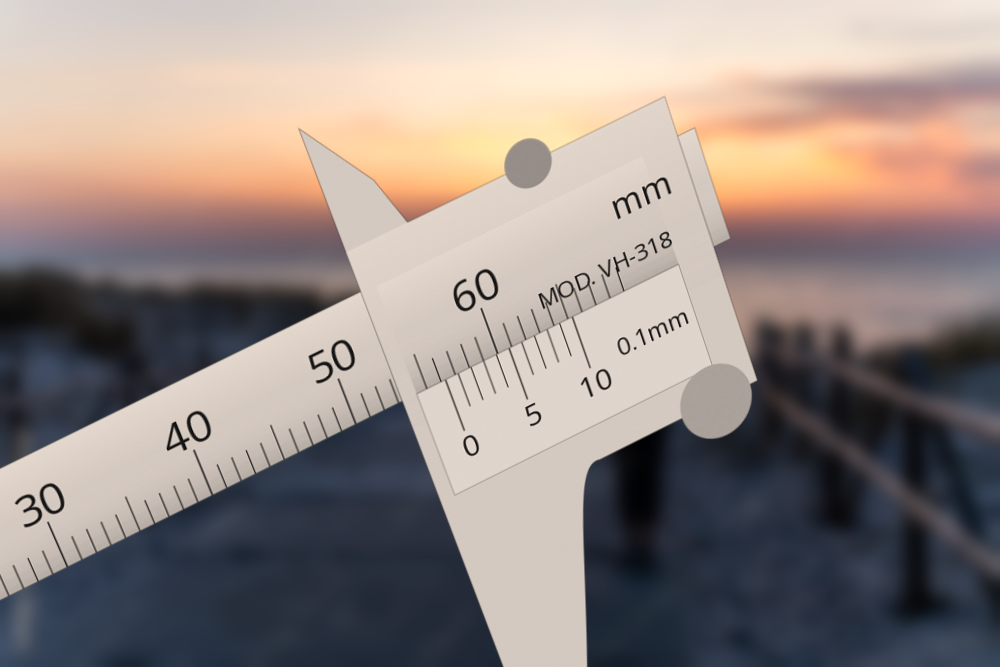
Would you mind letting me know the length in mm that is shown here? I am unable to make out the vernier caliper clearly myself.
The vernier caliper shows 56.3 mm
